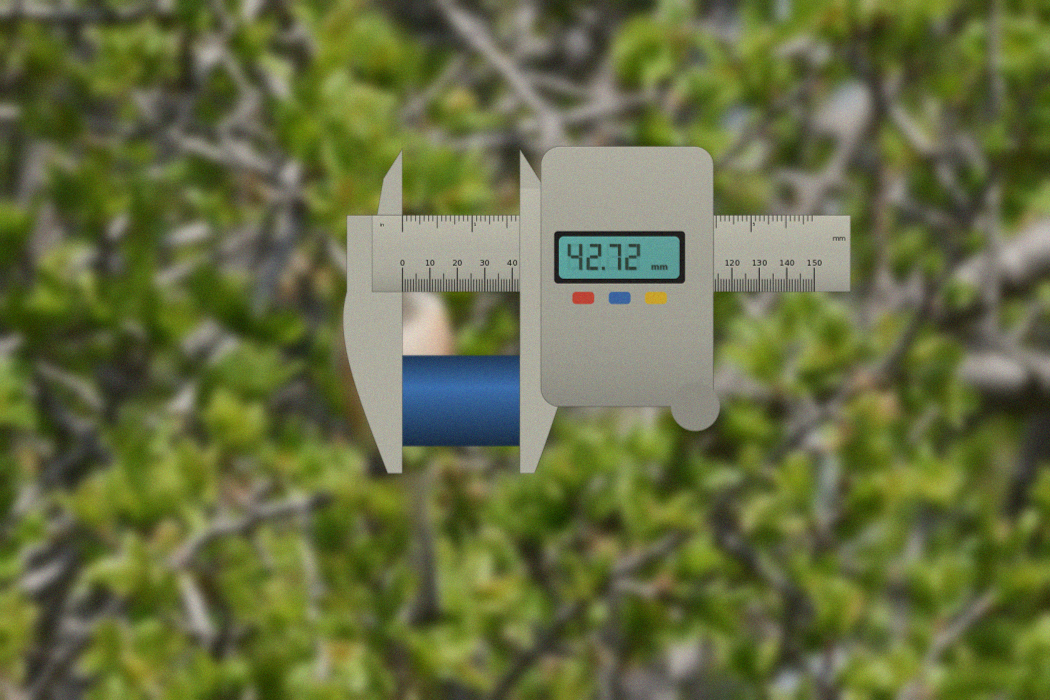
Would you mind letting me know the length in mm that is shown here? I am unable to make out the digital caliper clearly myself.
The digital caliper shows 42.72 mm
